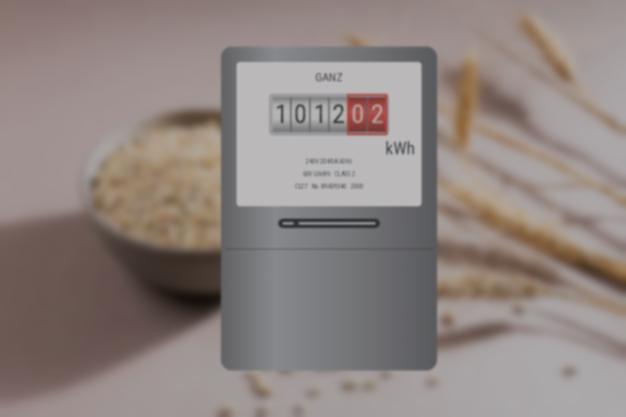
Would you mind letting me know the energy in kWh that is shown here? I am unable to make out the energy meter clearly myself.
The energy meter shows 1012.02 kWh
